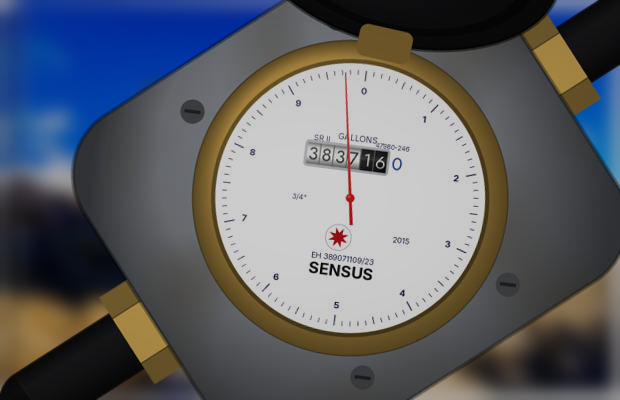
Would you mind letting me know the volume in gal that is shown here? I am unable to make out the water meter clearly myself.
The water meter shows 3837159.7 gal
